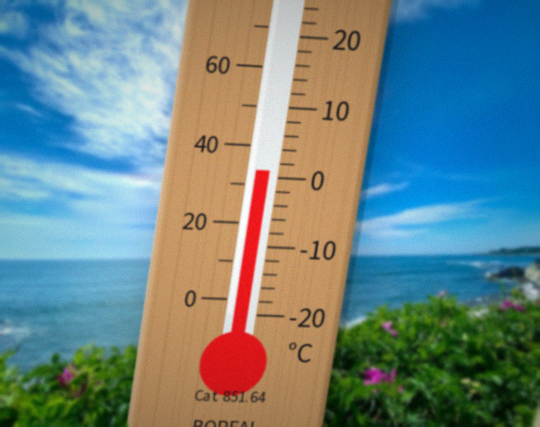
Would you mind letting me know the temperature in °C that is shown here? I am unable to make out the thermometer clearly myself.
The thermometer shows 1 °C
